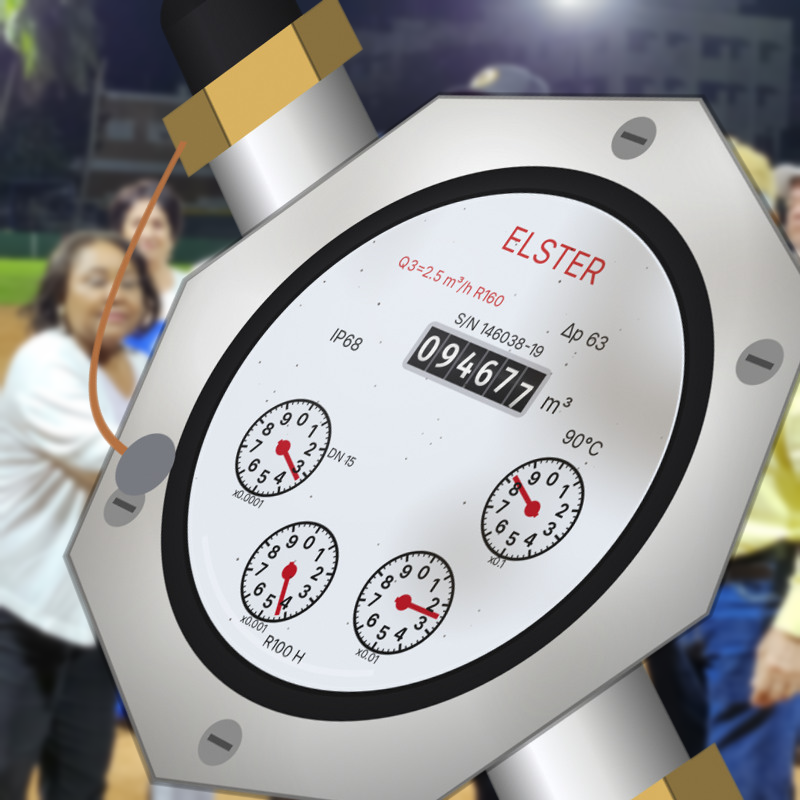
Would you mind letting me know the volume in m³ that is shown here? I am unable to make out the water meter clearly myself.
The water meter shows 94676.8243 m³
